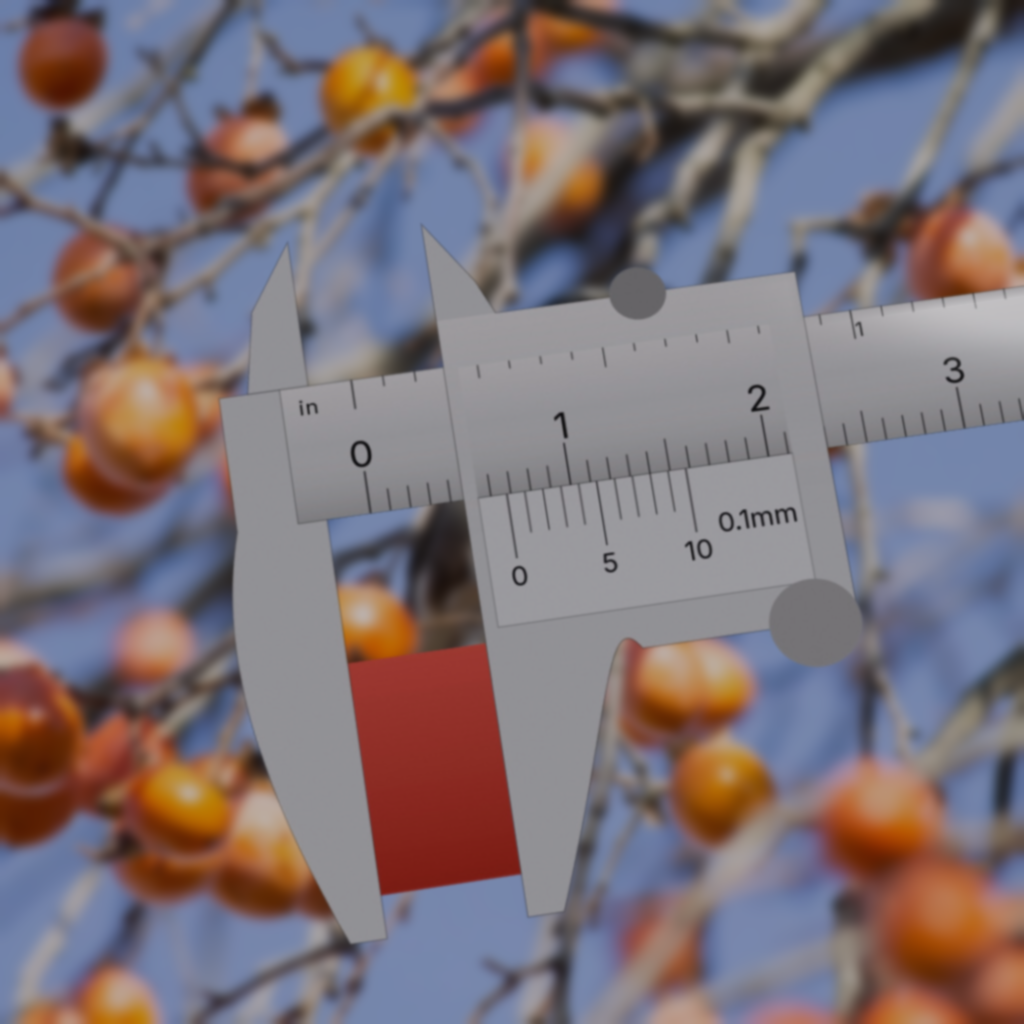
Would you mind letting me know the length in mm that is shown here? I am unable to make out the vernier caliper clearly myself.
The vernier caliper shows 6.8 mm
